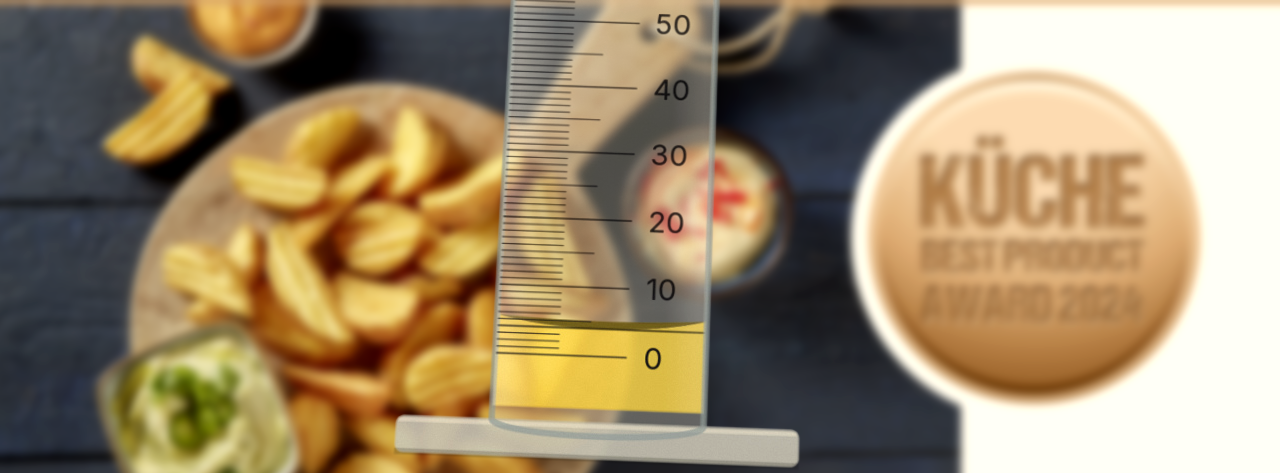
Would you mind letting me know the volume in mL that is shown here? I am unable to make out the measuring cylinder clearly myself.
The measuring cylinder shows 4 mL
